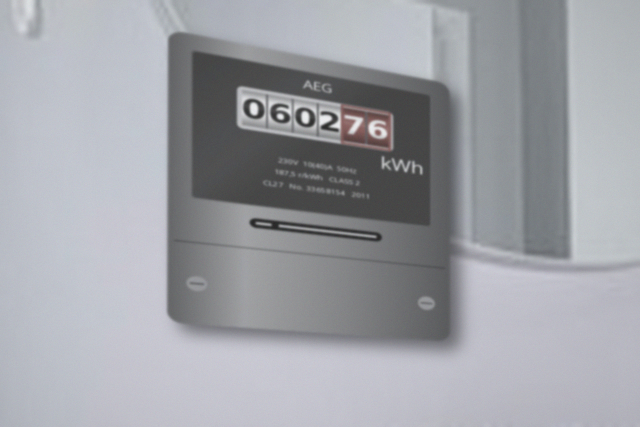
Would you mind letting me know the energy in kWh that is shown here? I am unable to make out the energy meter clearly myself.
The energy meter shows 602.76 kWh
